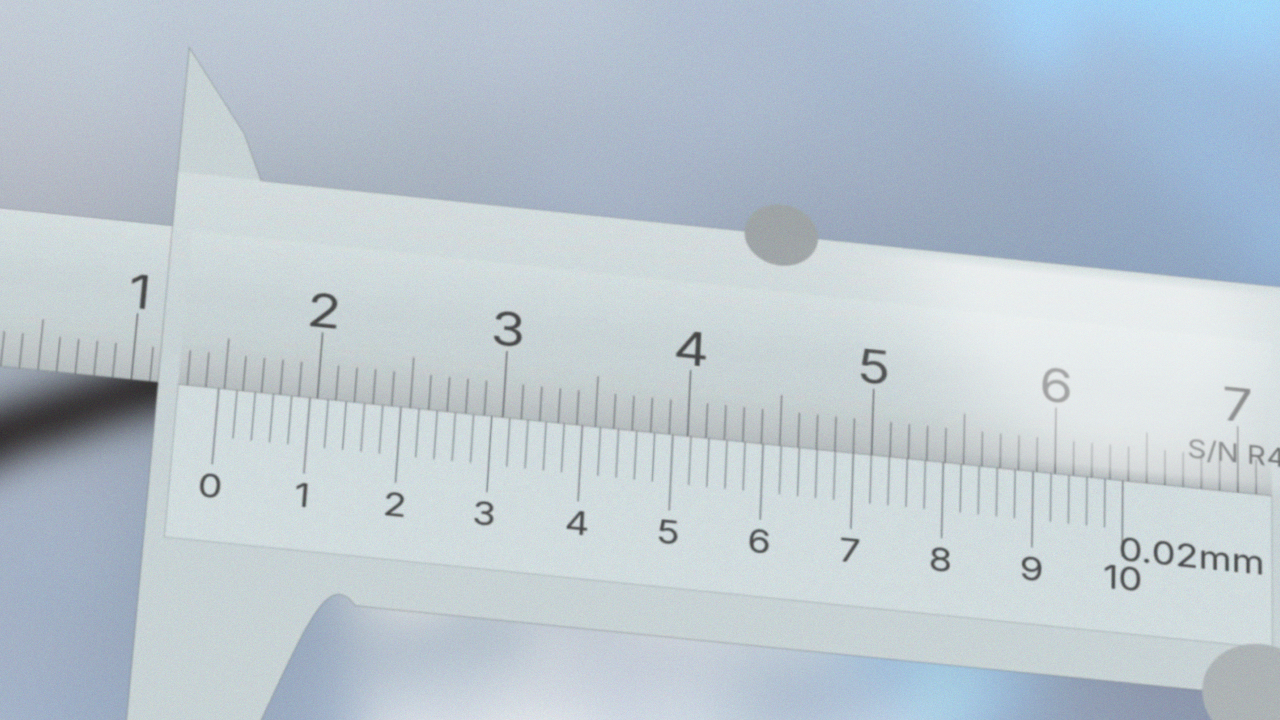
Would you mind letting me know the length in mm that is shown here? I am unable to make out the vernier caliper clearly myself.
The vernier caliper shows 14.7 mm
